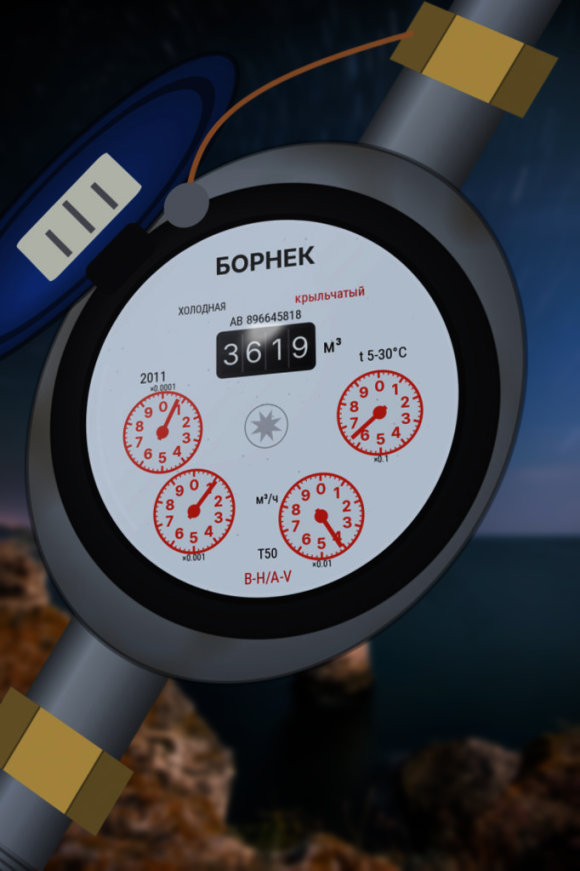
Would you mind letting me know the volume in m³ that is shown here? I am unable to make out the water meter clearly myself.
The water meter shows 3619.6410 m³
